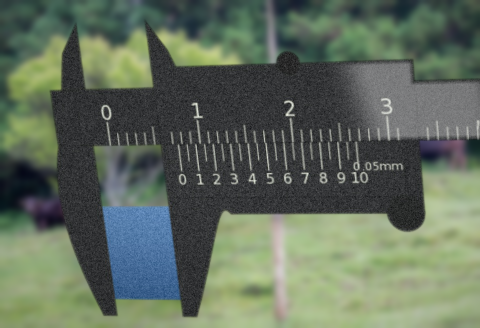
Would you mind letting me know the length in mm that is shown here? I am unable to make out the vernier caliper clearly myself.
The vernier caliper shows 7.6 mm
